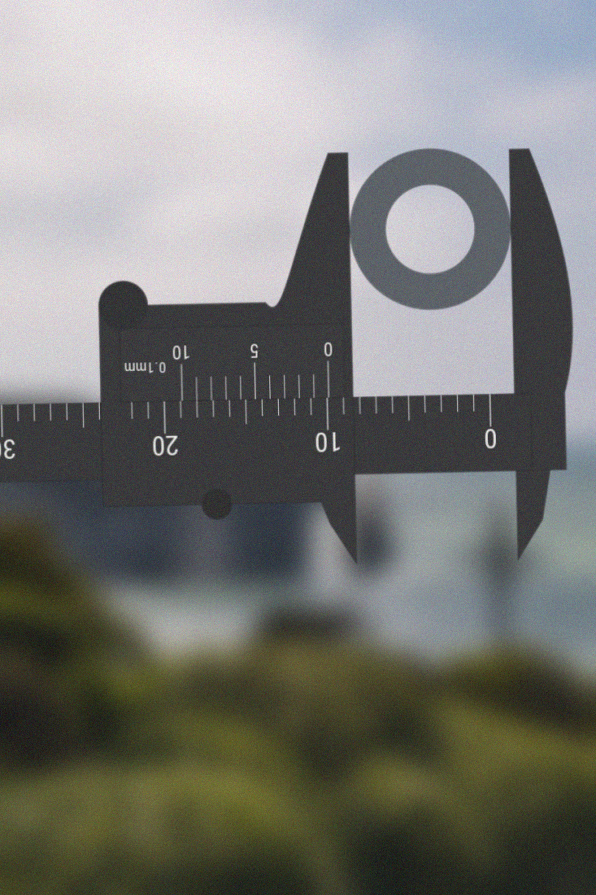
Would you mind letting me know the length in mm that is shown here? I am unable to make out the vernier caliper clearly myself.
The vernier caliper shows 9.9 mm
